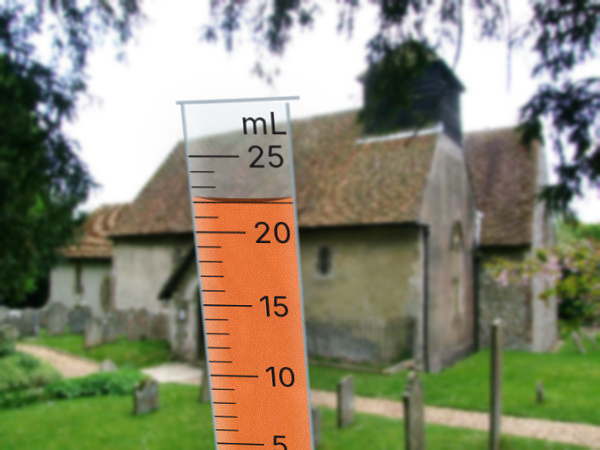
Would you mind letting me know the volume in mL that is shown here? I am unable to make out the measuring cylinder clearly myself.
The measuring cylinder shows 22 mL
